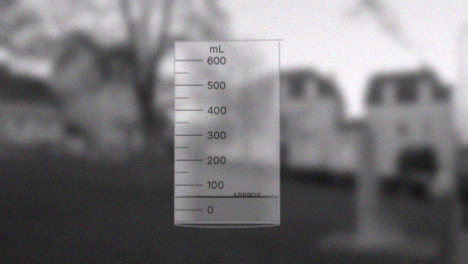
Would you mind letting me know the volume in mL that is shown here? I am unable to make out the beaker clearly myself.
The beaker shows 50 mL
